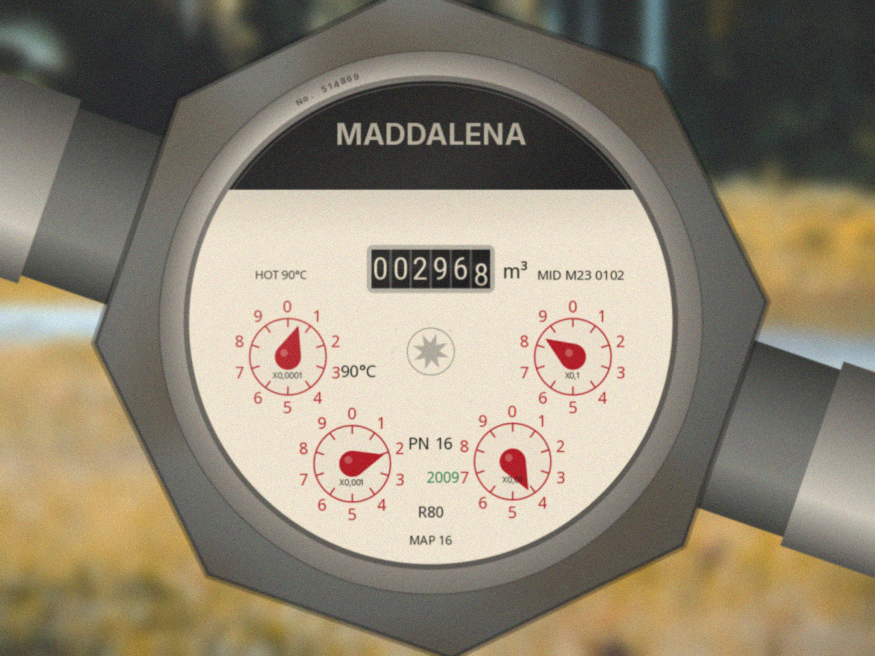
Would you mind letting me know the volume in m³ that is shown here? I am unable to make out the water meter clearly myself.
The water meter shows 2967.8420 m³
